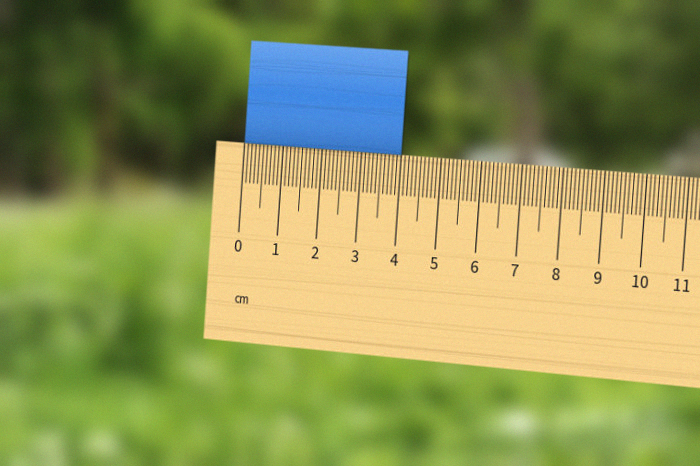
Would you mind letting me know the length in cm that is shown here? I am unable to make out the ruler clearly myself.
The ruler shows 4 cm
